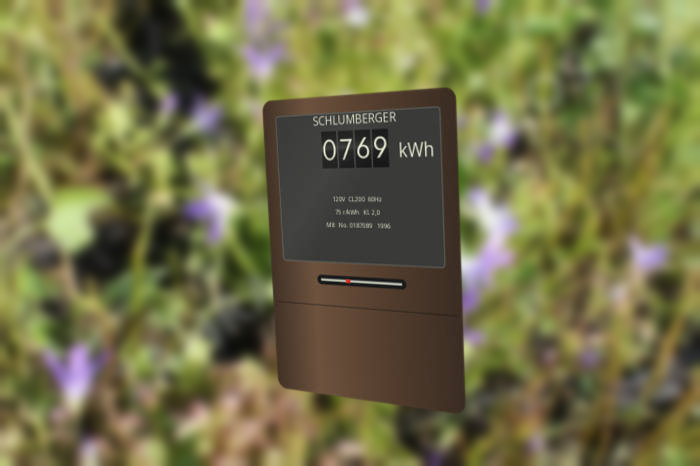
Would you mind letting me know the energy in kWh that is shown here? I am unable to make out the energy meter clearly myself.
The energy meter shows 769 kWh
